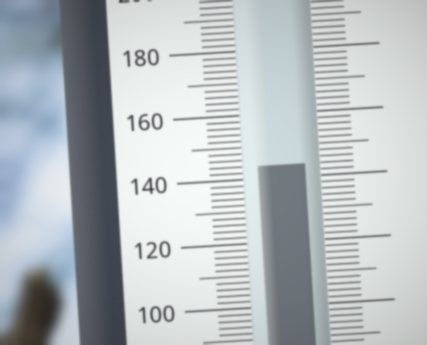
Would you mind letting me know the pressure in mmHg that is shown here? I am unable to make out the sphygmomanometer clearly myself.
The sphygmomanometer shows 144 mmHg
